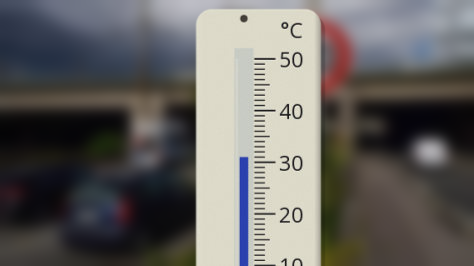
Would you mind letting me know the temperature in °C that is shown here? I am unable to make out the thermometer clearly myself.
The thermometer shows 31 °C
